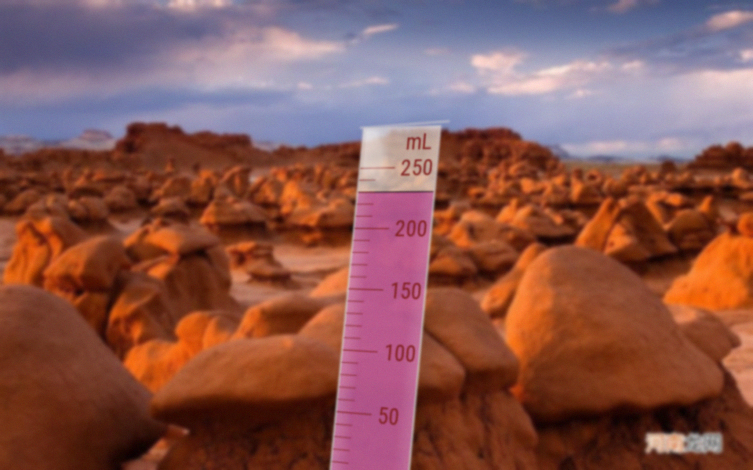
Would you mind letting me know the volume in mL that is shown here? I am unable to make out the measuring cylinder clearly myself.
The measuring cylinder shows 230 mL
